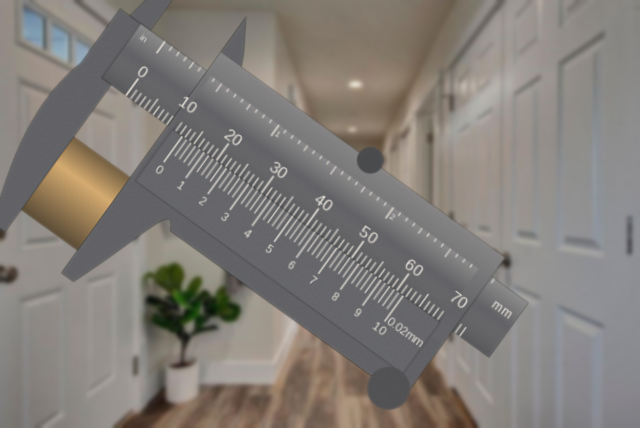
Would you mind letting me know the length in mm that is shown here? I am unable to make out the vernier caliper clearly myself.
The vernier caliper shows 12.5 mm
